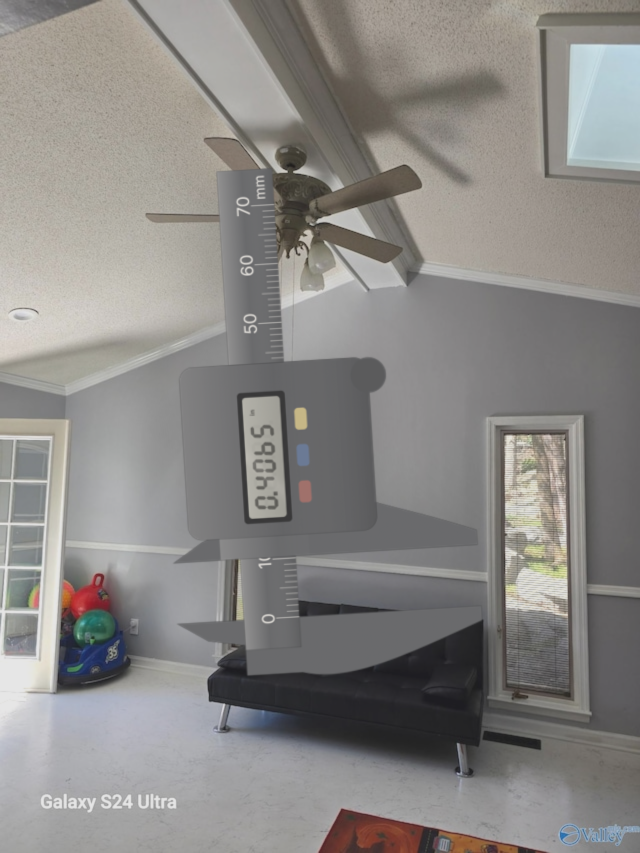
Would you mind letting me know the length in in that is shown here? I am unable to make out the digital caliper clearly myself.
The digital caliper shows 0.4065 in
